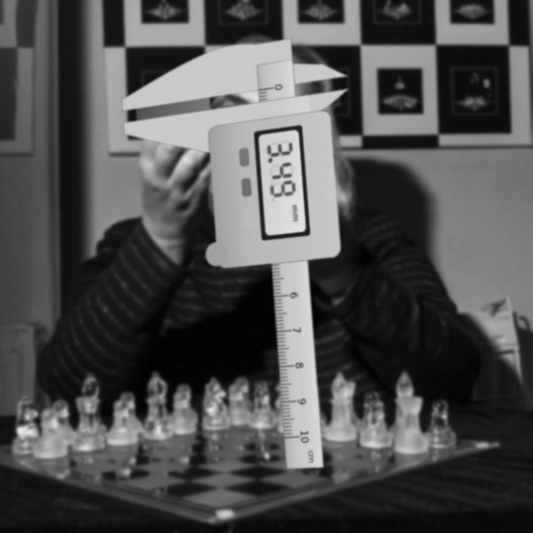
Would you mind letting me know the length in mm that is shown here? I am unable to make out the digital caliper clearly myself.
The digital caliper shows 3.49 mm
